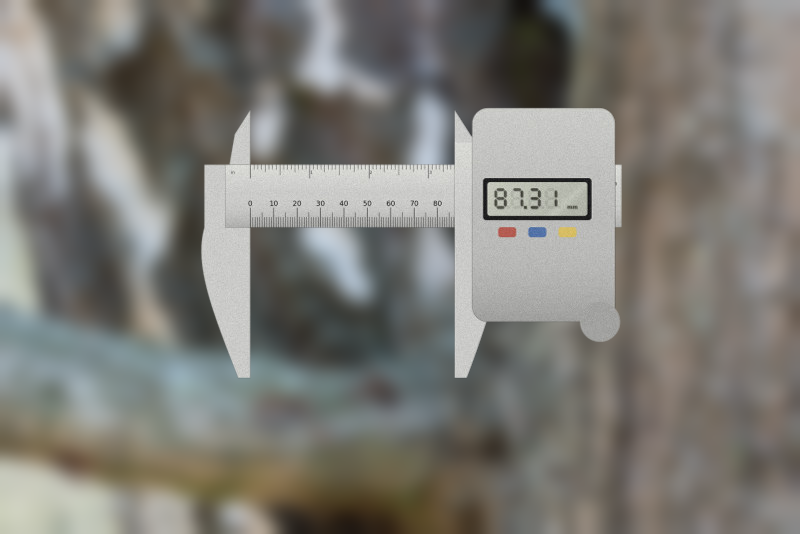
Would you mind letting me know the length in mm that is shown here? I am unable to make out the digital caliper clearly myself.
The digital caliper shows 87.31 mm
